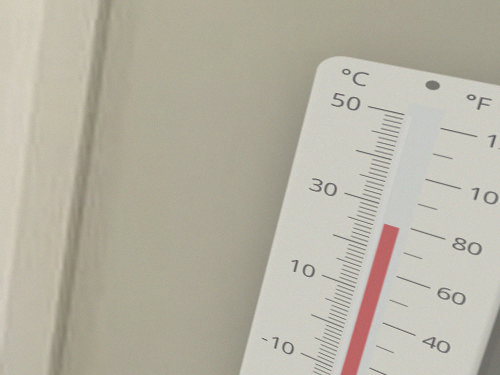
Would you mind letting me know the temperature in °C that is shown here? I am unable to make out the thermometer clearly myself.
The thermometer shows 26 °C
